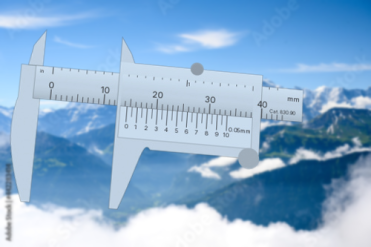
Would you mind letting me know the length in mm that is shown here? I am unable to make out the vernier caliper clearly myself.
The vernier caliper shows 14.4 mm
